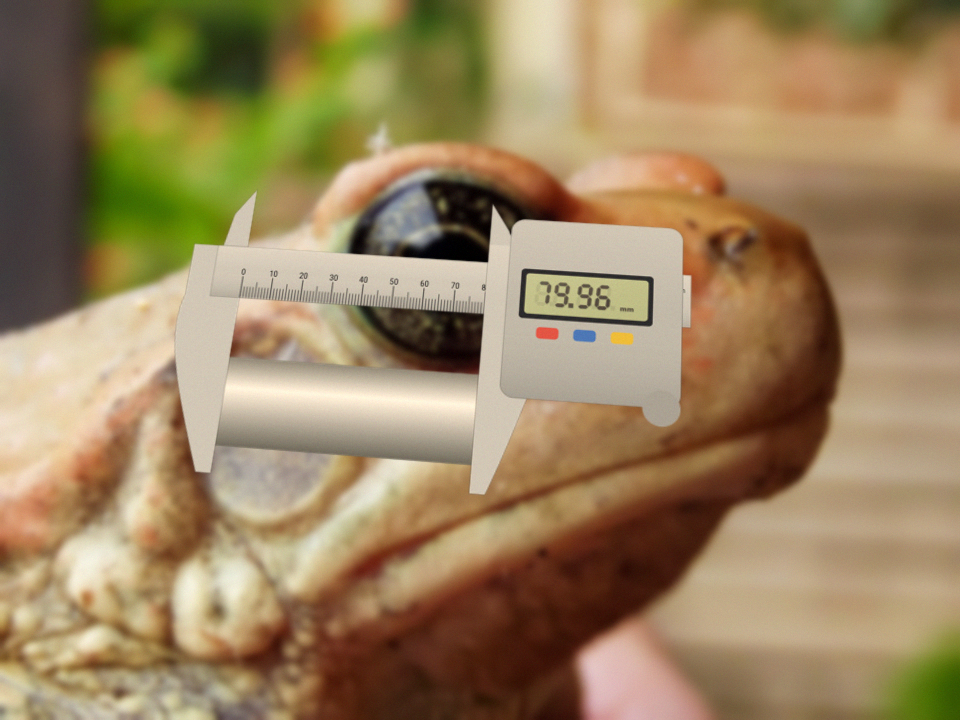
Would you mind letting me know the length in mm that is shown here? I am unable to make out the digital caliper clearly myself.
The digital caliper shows 79.96 mm
